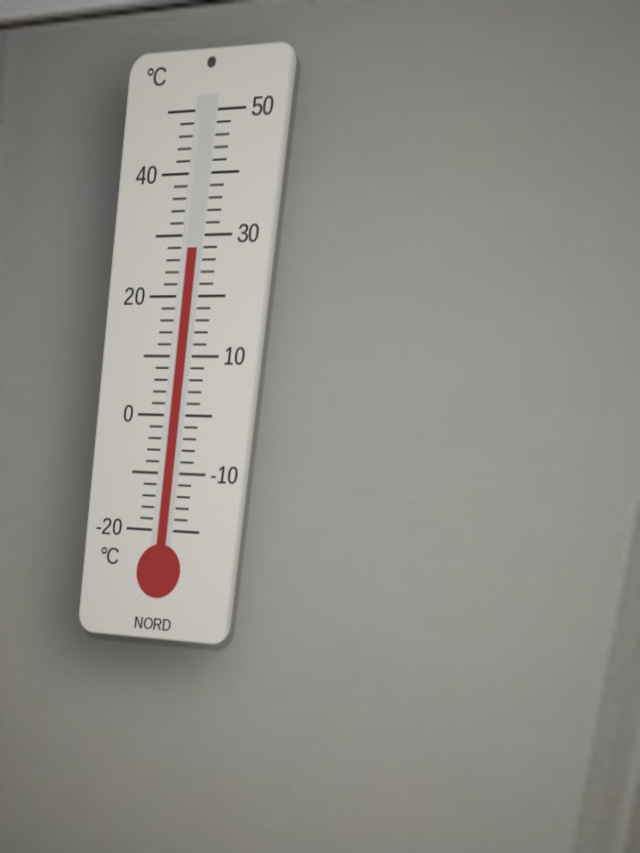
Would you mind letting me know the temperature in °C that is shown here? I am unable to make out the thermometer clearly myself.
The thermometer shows 28 °C
